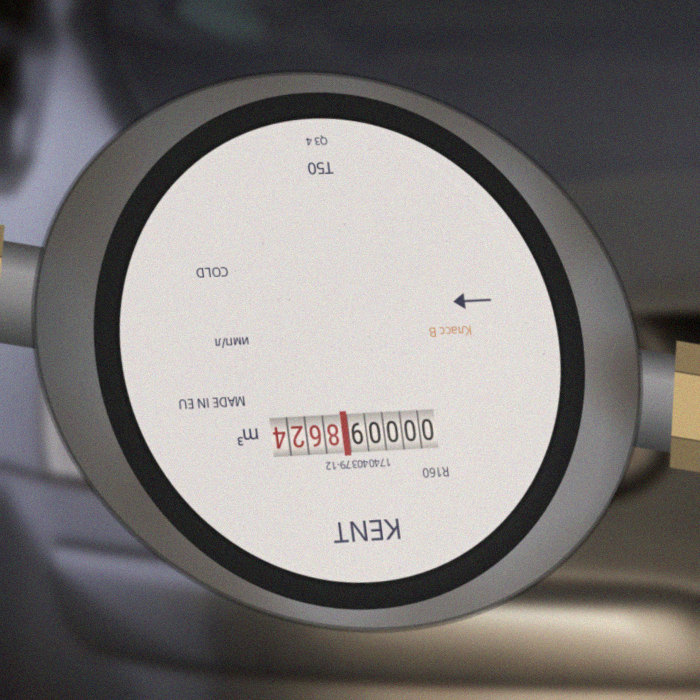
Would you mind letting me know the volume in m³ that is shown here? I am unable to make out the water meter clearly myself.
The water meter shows 9.8624 m³
